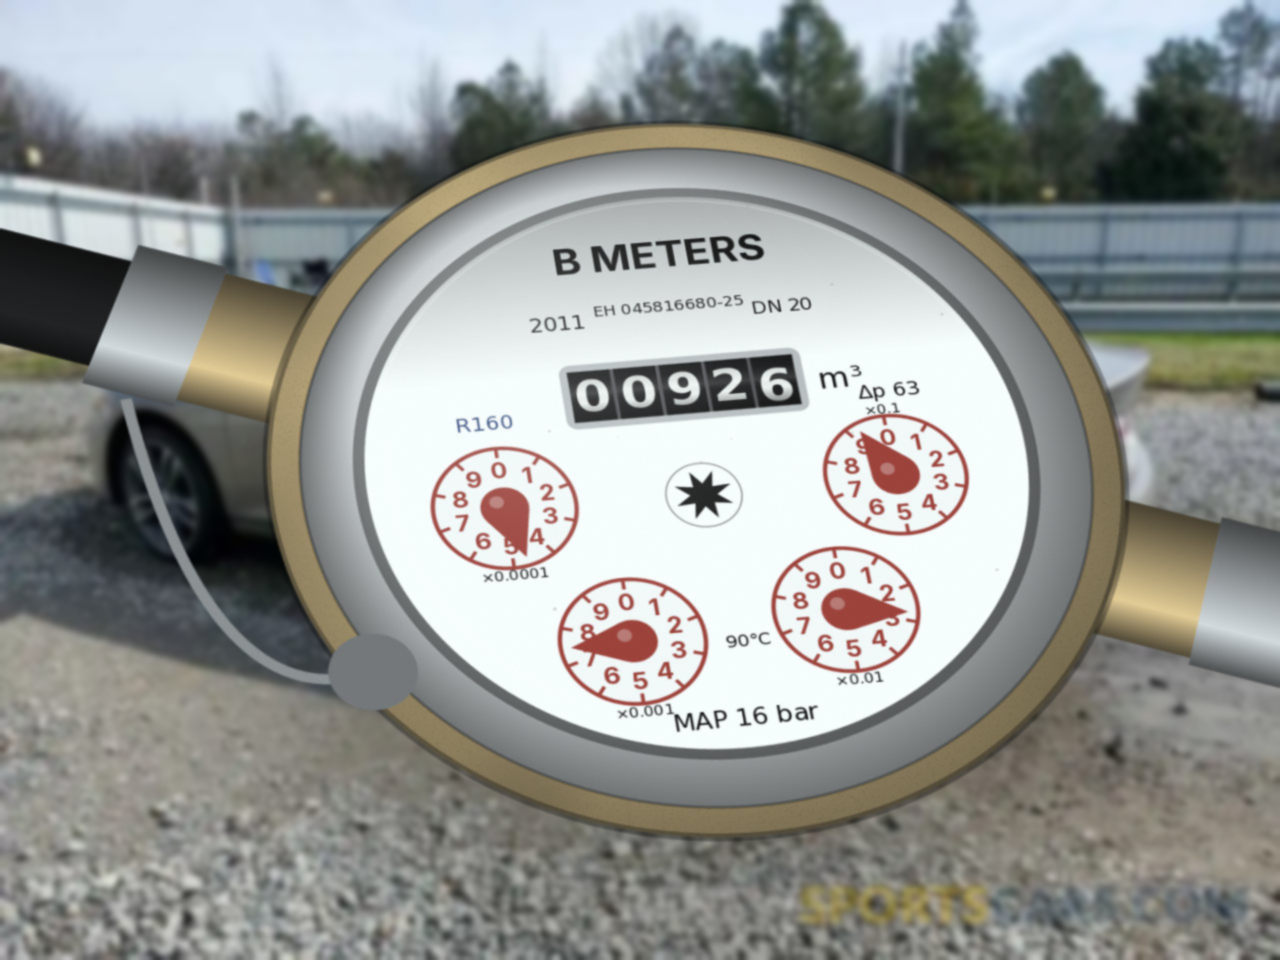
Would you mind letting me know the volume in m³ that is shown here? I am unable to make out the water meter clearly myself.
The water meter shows 925.9274 m³
